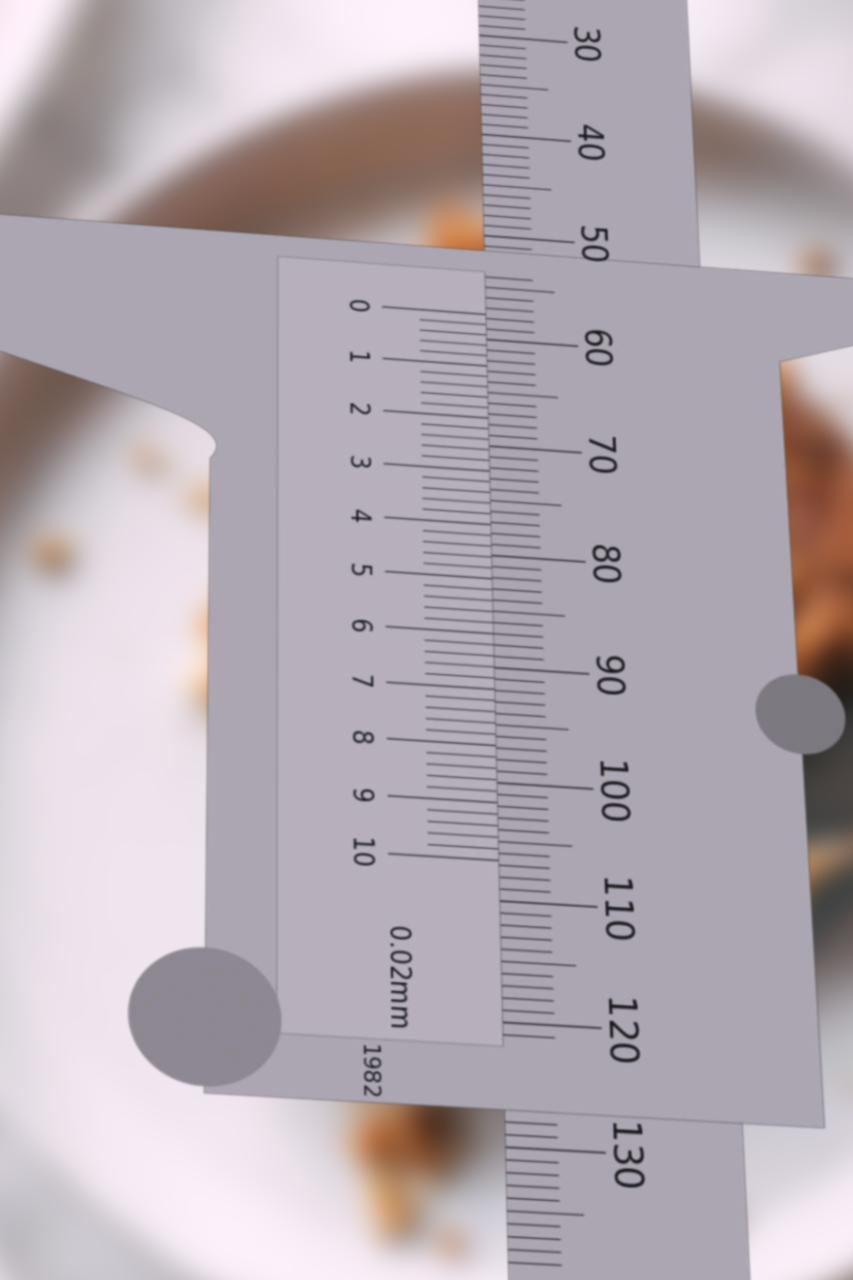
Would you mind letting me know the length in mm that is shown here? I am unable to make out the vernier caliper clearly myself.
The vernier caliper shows 57.6 mm
